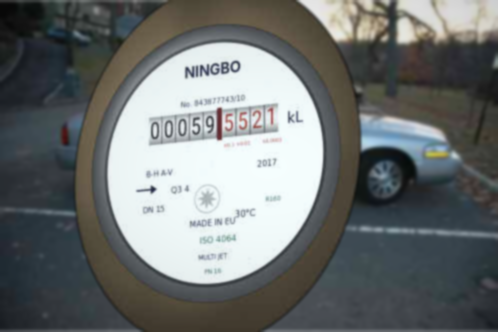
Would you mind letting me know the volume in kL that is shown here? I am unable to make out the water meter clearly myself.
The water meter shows 59.5521 kL
